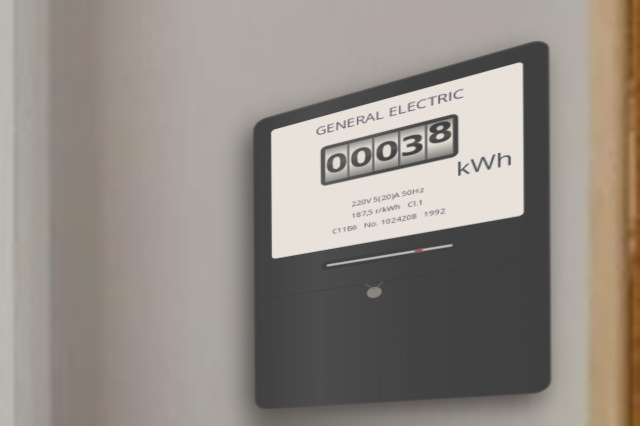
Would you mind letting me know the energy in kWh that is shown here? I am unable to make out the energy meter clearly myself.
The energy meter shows 38 kWh
